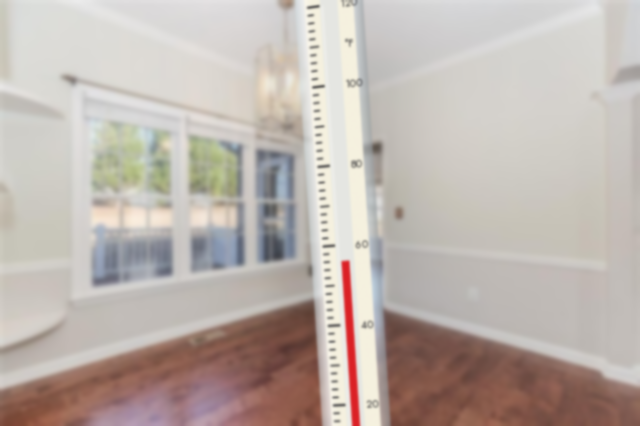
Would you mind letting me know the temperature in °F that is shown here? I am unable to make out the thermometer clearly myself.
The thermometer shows 56 °F
